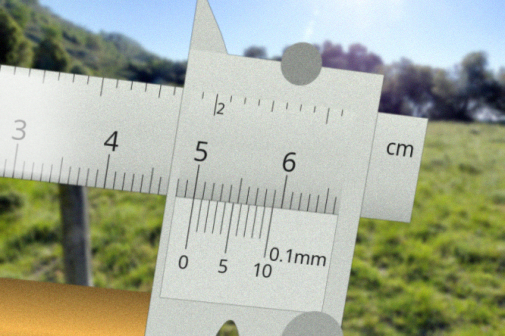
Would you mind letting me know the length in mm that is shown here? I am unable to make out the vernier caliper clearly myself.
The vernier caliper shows 50.0 mm
